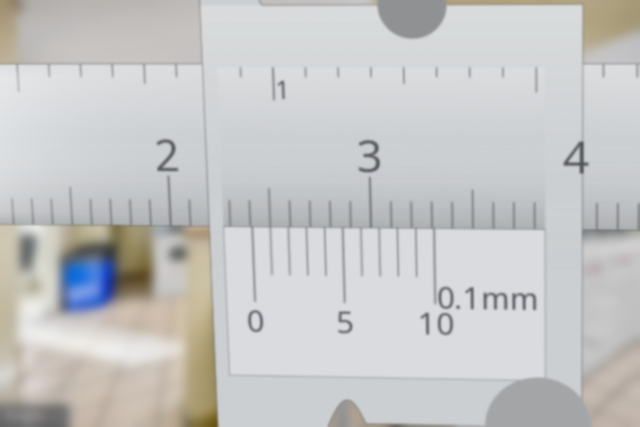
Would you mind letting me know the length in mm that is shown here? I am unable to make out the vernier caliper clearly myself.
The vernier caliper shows 24.1 mm
